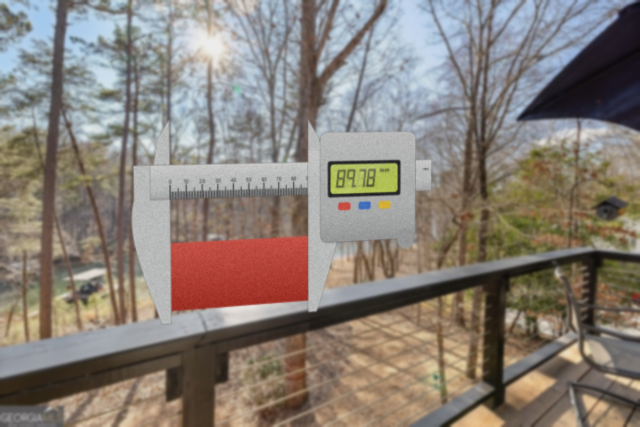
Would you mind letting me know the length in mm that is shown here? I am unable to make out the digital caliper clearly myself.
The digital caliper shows 89.78 mm
